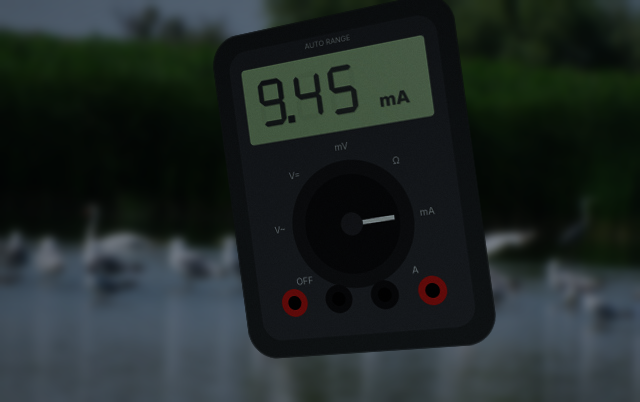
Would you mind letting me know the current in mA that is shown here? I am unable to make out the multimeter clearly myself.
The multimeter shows 9.45 mA
